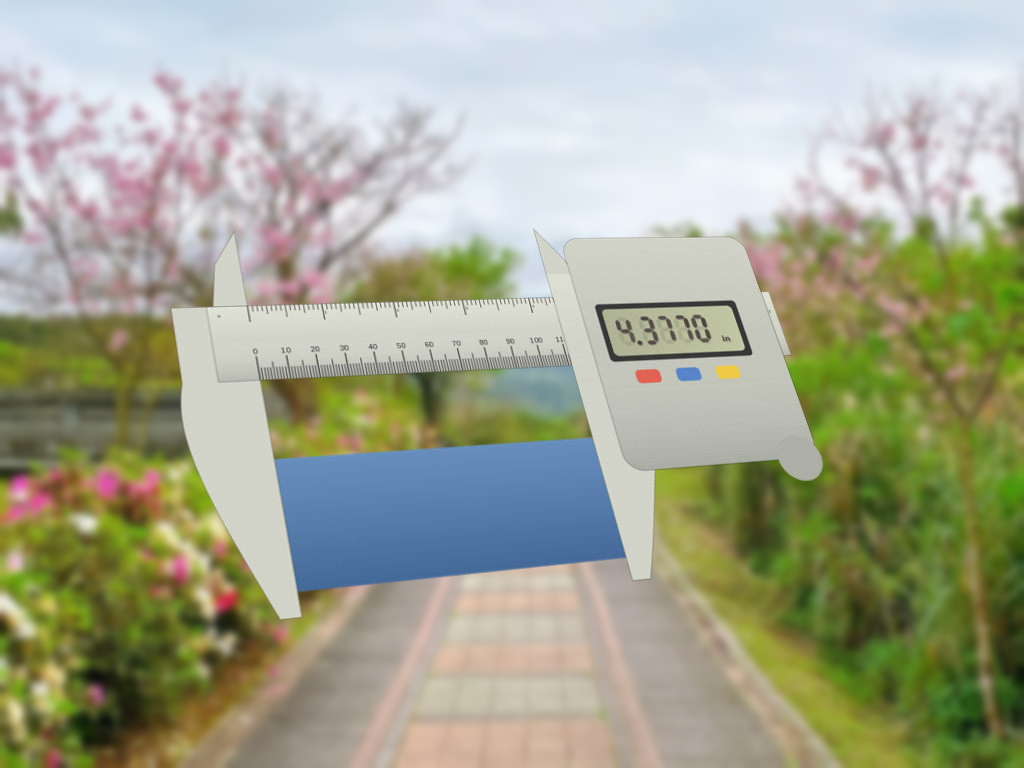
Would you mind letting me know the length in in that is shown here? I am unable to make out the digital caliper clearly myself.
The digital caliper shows 4.3770 in
